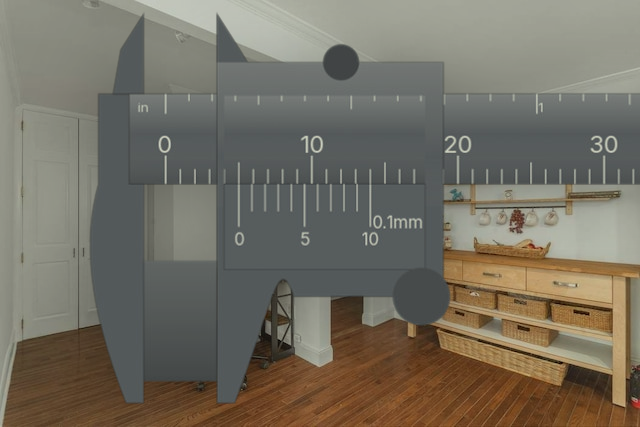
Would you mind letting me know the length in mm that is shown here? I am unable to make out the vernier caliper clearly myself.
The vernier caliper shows 5.0 mm
